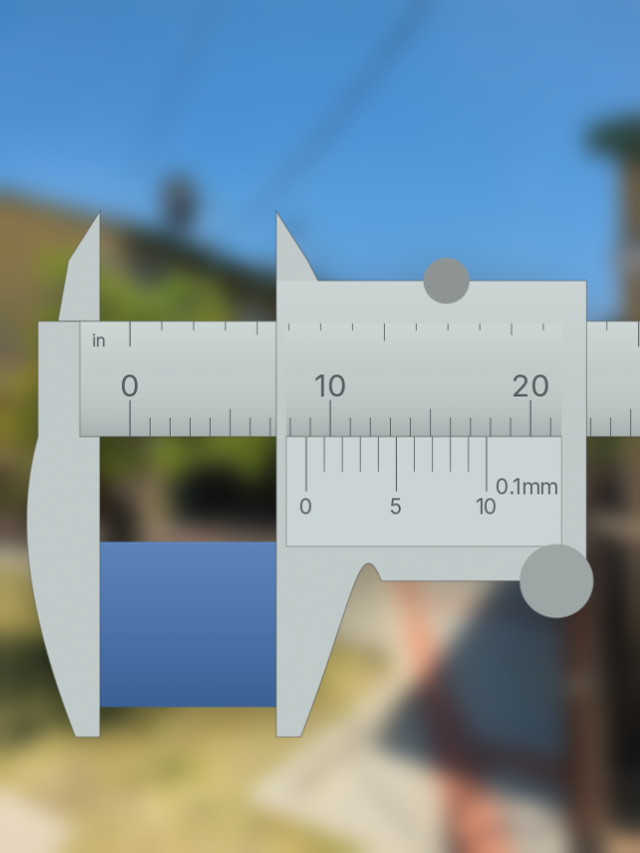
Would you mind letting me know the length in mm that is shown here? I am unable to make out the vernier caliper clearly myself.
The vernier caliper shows 8.8 mm
